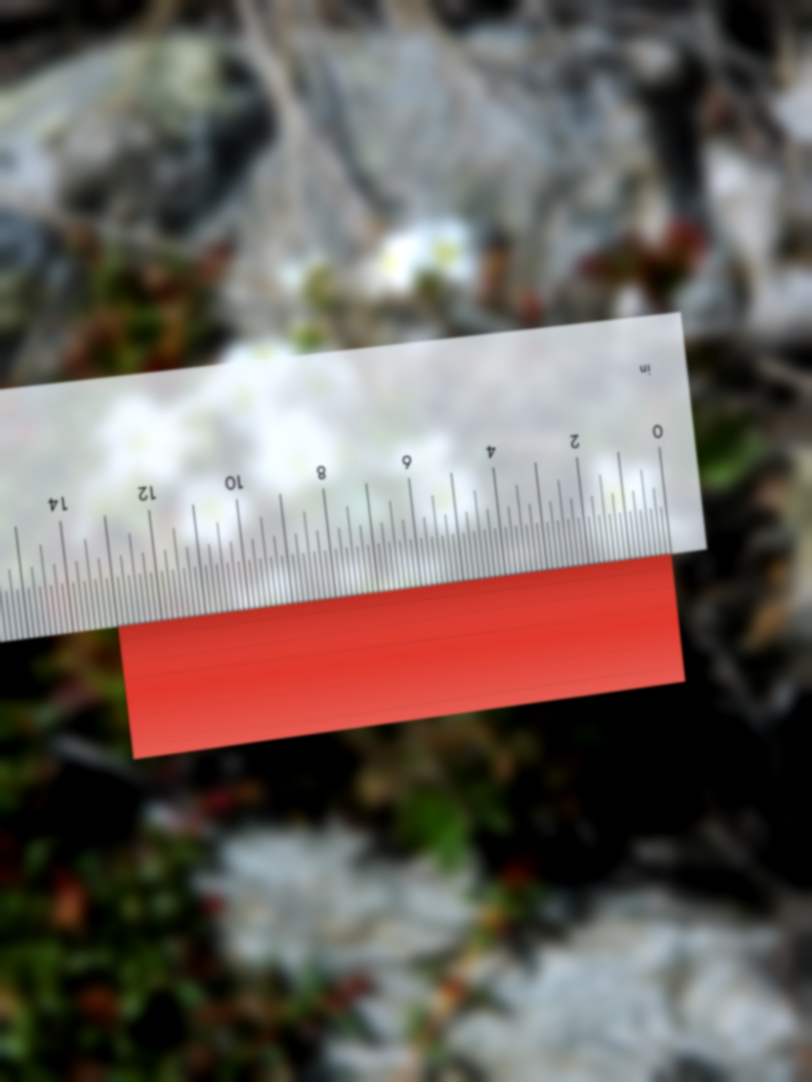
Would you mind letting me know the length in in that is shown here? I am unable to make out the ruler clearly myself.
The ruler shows 13 in
